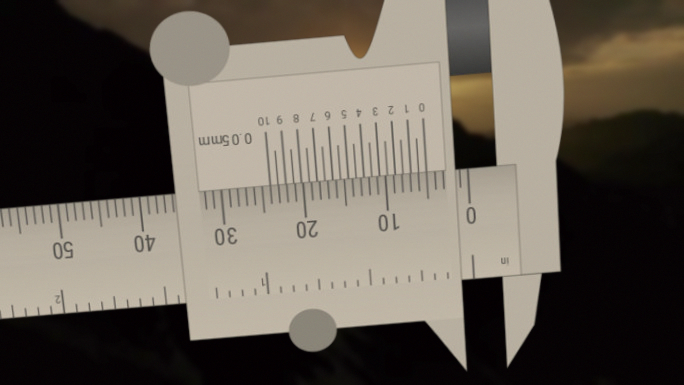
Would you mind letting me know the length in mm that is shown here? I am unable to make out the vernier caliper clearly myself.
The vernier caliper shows 5.0 mm
